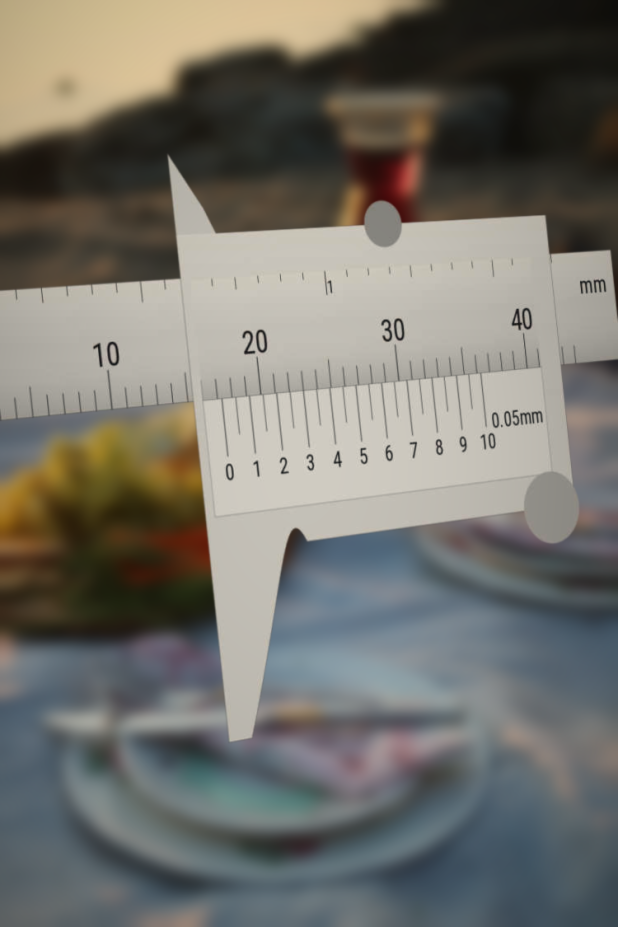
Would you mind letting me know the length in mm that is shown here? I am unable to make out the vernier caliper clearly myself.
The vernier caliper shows 17.3 mm
